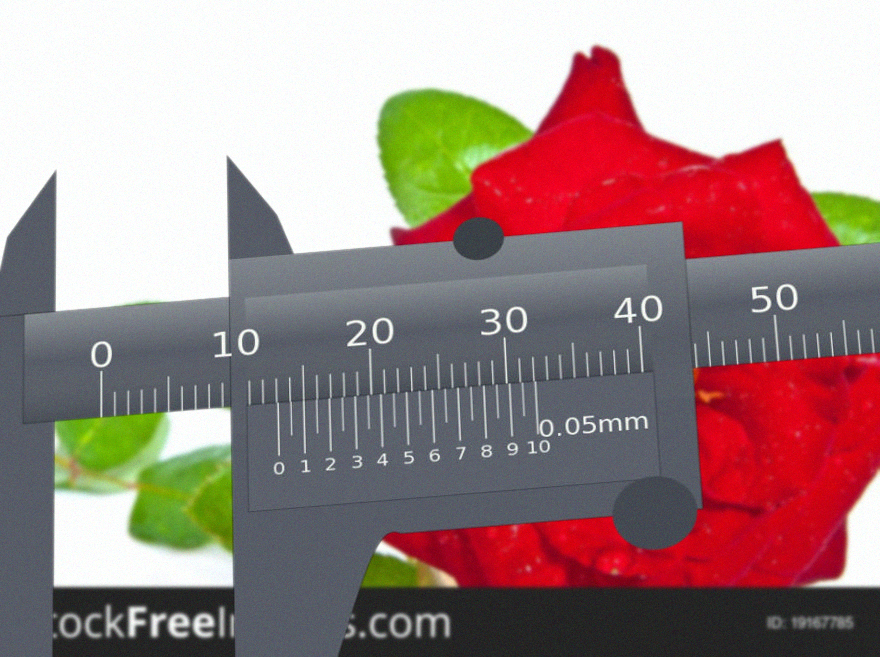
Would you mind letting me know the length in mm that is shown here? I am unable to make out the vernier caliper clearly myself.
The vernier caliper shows 13.1 mm
